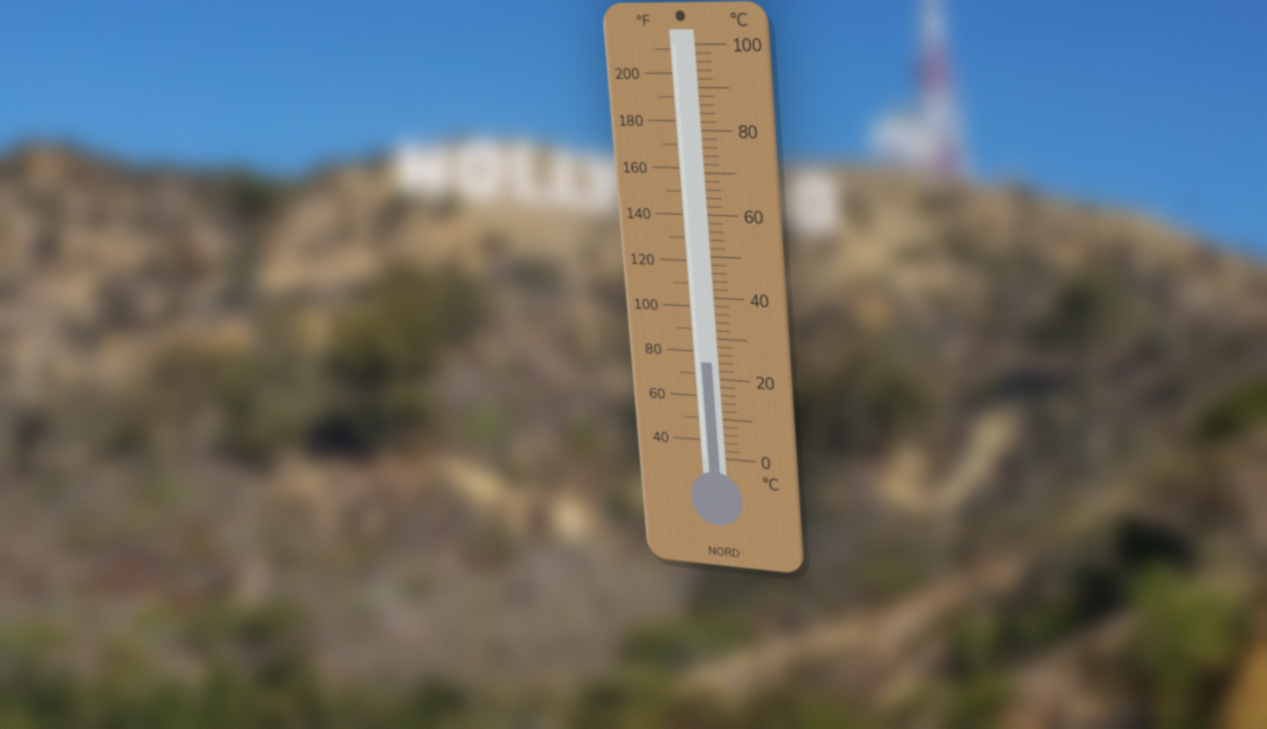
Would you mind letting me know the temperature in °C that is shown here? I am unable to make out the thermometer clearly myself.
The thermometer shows 24 °C
